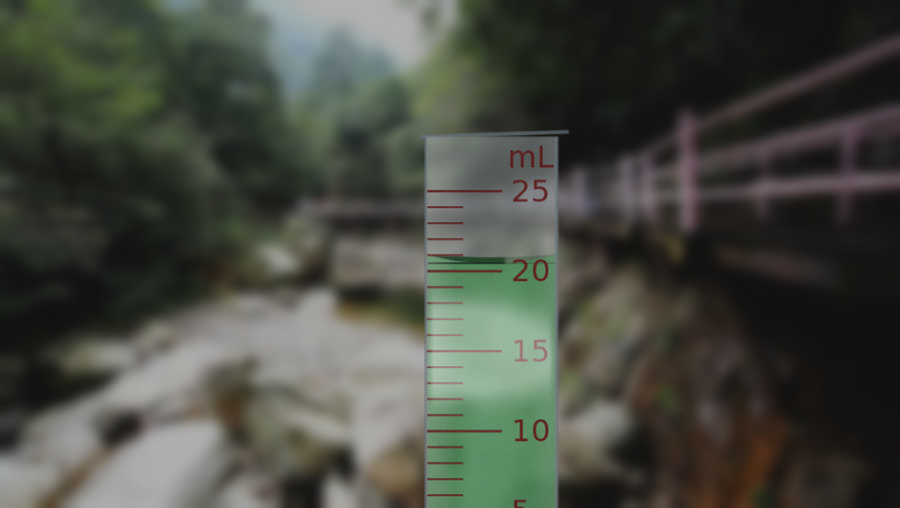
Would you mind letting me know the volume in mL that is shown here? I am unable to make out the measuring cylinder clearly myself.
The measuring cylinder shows 20.5 mL
